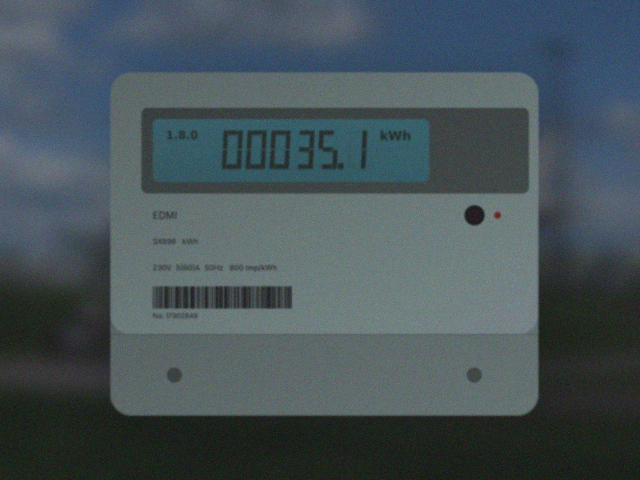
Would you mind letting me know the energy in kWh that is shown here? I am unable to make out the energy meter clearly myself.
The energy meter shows 35.1 kWh
